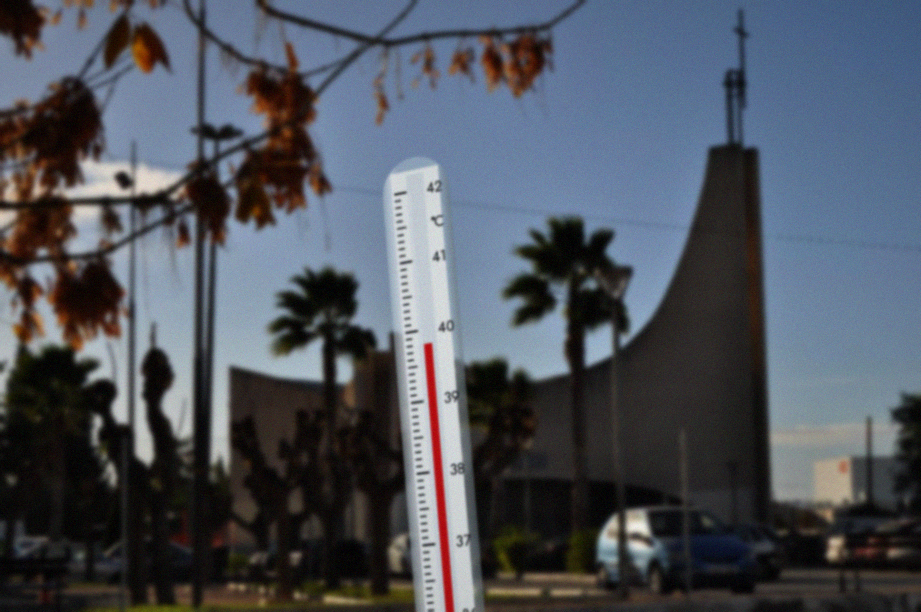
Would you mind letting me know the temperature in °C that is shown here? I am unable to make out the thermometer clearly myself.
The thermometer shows 39.8 °C
